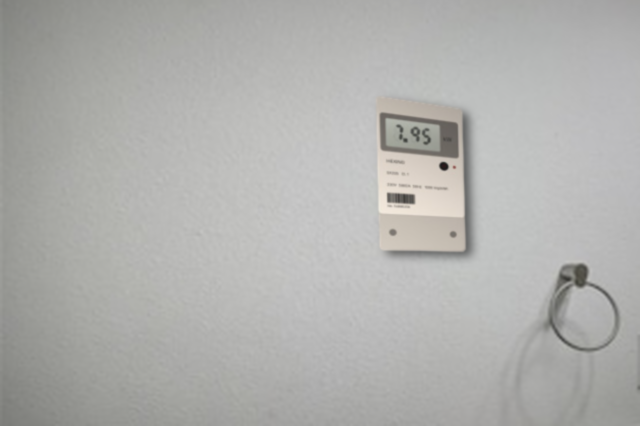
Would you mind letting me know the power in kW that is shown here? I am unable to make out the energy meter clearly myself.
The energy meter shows 7.95 kW
